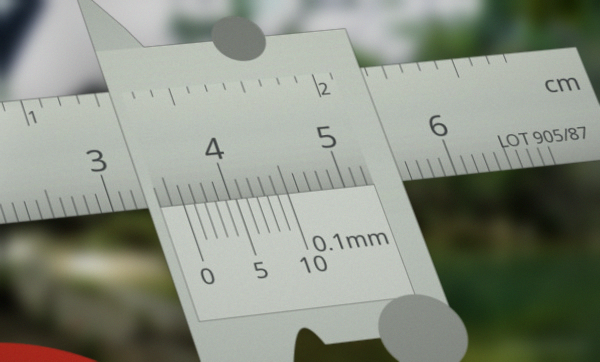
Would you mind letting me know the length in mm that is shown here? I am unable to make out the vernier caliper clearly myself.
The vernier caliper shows 36.0 mm
